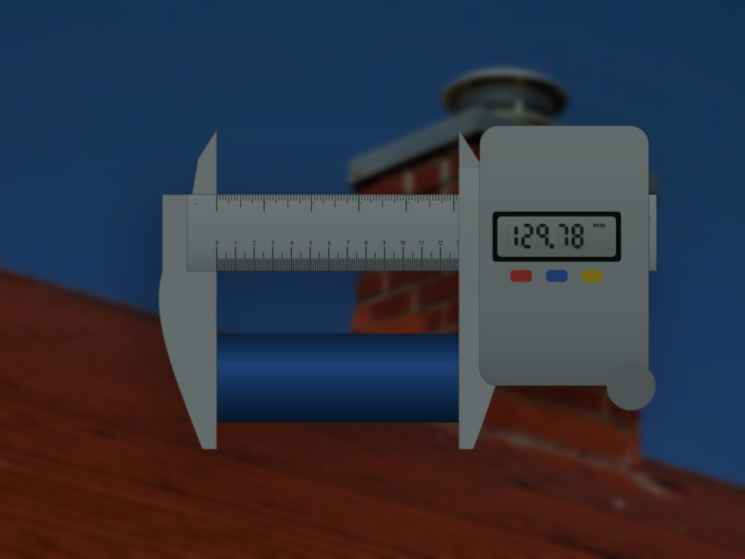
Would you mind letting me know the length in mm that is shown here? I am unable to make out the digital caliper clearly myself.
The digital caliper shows 129.78 mm
